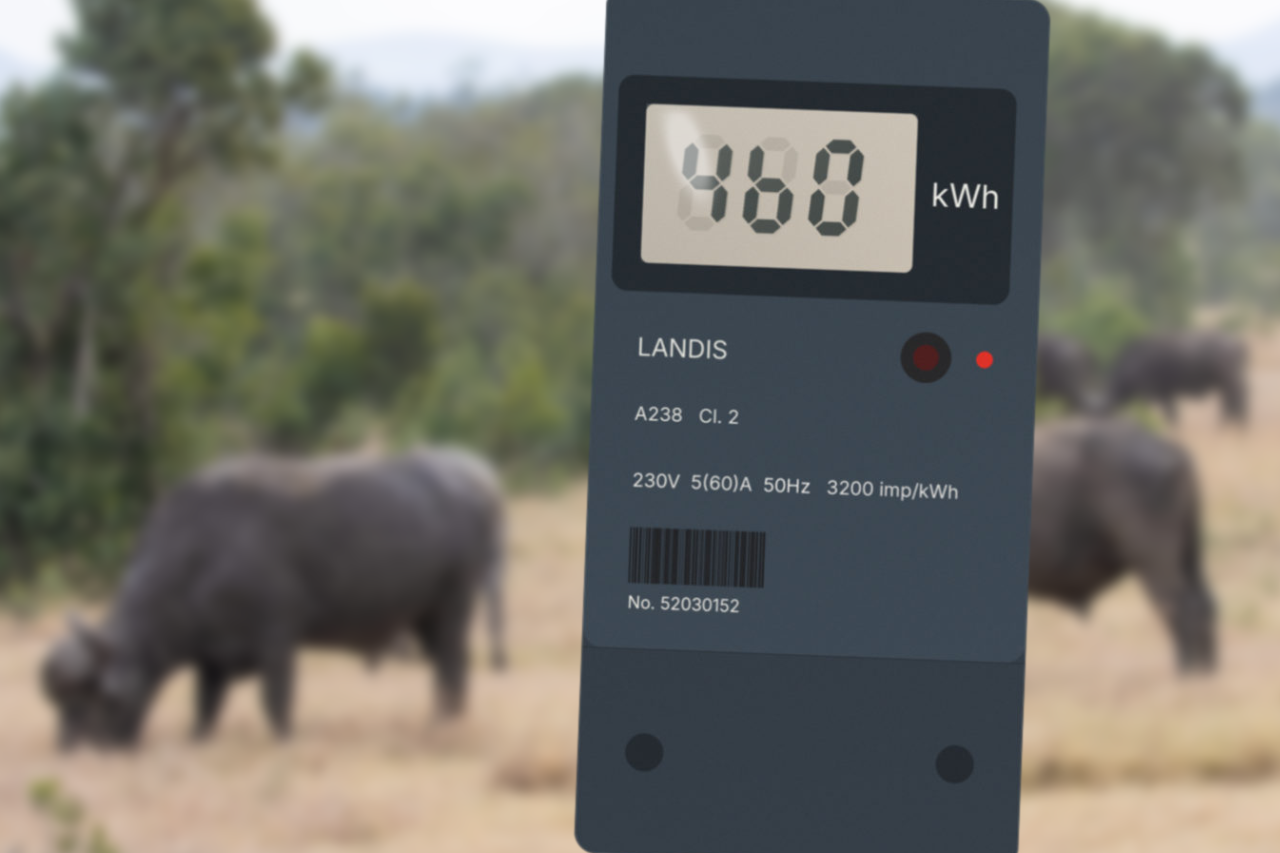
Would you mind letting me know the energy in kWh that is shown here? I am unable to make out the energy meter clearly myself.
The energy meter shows 460 kWh
